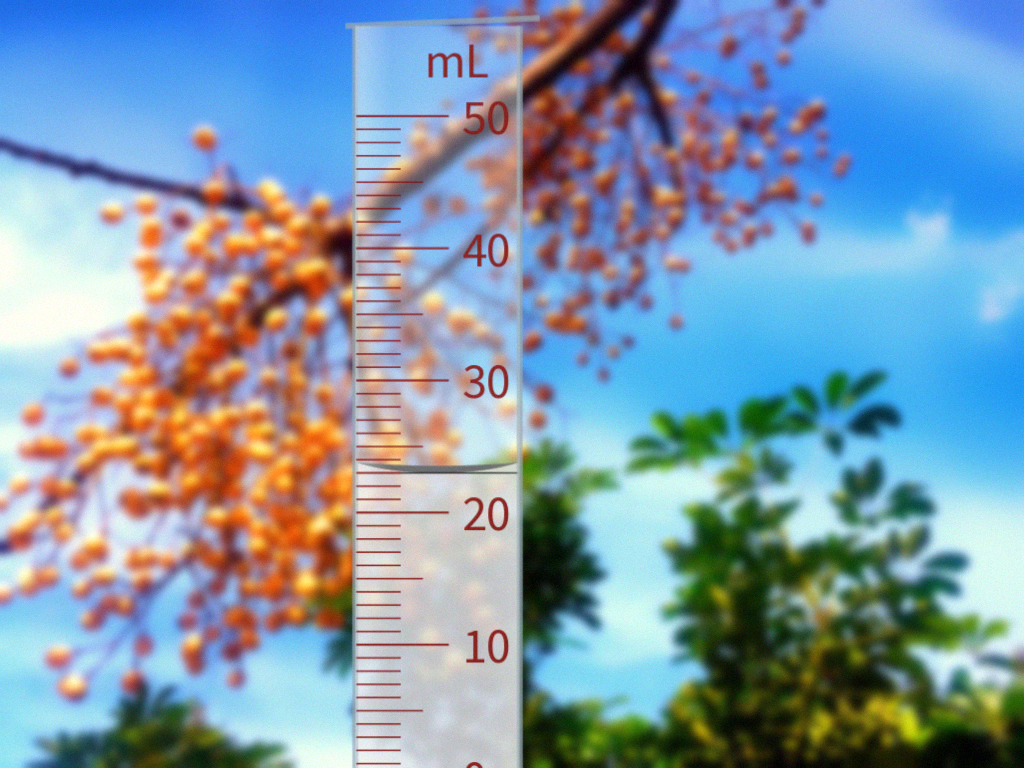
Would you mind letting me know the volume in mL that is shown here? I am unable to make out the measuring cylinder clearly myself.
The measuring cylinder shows 23 mL
